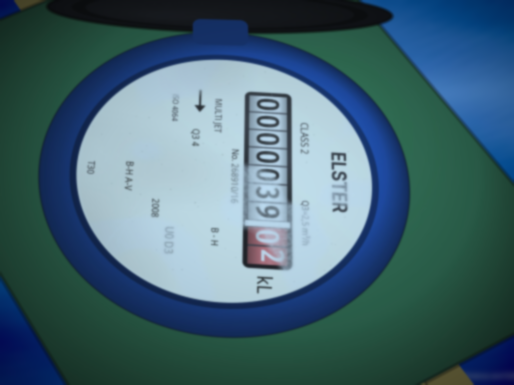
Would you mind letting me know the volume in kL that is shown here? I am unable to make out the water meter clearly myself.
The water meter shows 39.02 kL
